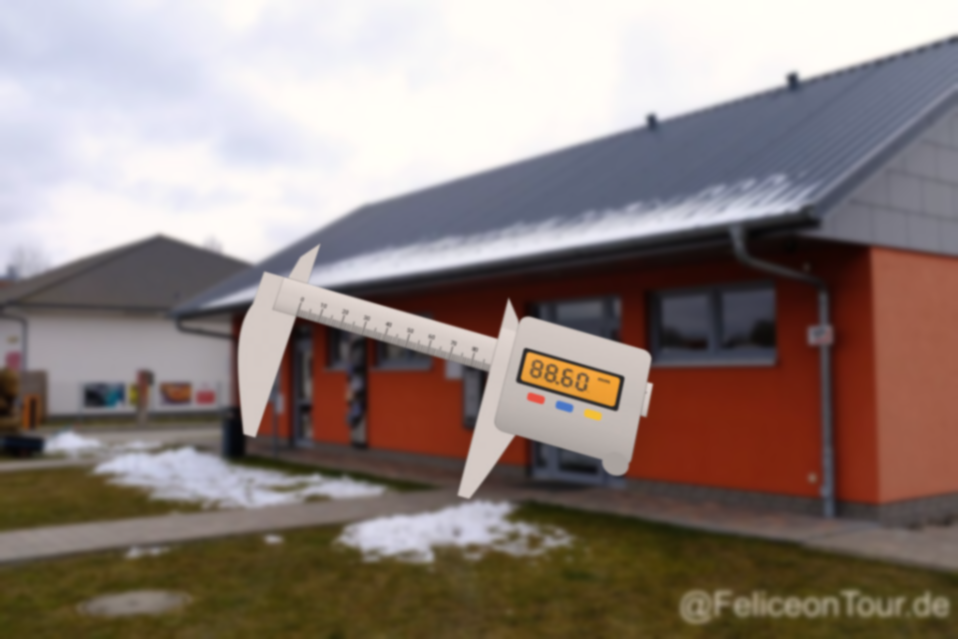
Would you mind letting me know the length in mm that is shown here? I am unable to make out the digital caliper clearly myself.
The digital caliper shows 88.60 mm
